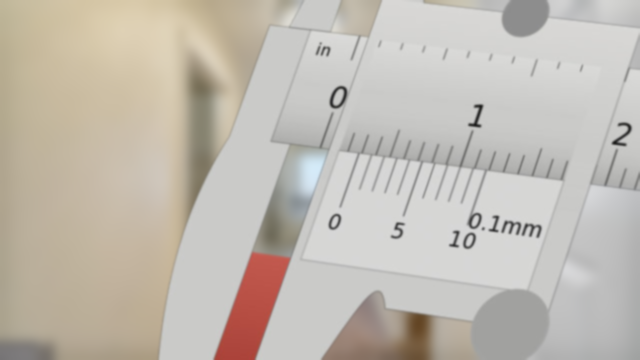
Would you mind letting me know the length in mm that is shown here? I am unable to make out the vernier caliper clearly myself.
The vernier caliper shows 2.8 mm
